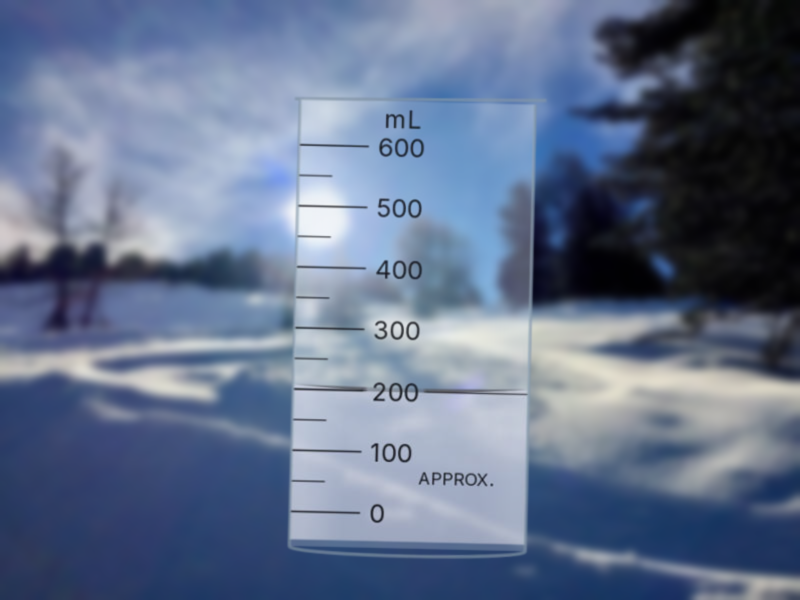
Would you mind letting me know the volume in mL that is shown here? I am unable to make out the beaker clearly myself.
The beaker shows 200 mL
